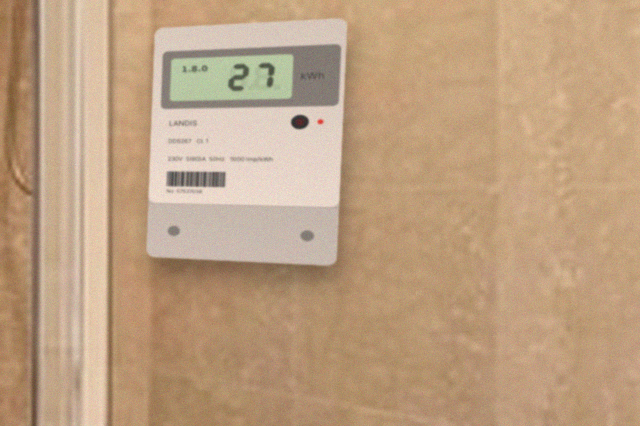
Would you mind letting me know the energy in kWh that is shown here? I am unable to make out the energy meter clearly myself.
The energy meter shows 27 kWh
